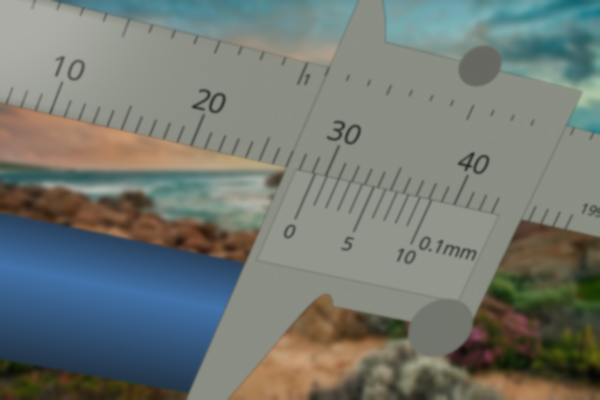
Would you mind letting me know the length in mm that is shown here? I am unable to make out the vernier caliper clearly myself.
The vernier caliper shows 29.2 mm
